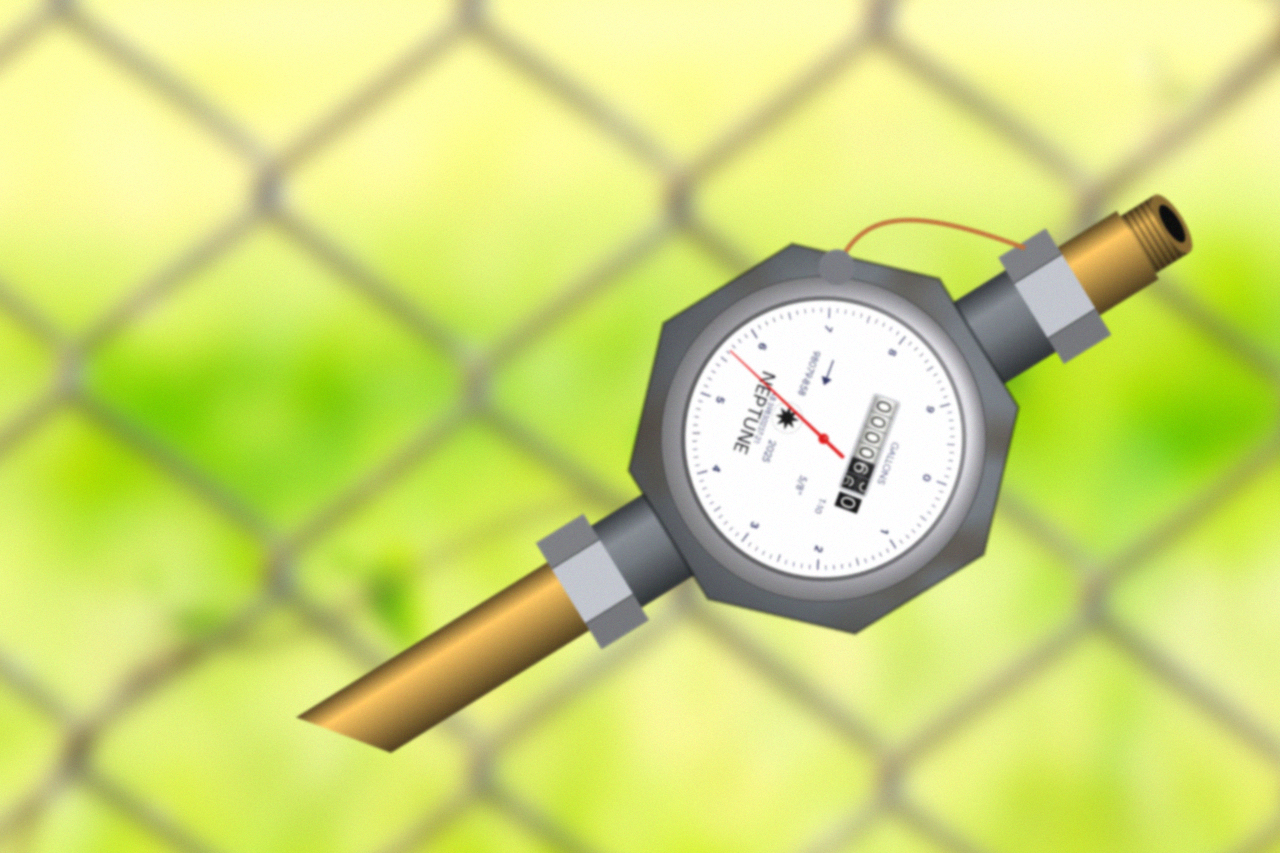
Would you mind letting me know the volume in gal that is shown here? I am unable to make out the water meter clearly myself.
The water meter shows 655.6 gal
